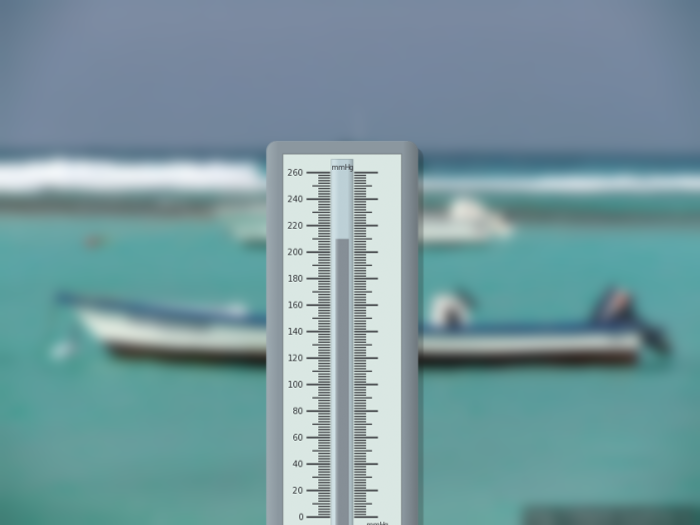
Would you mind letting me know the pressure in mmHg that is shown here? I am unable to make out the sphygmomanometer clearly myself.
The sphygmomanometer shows 210 mmHg
